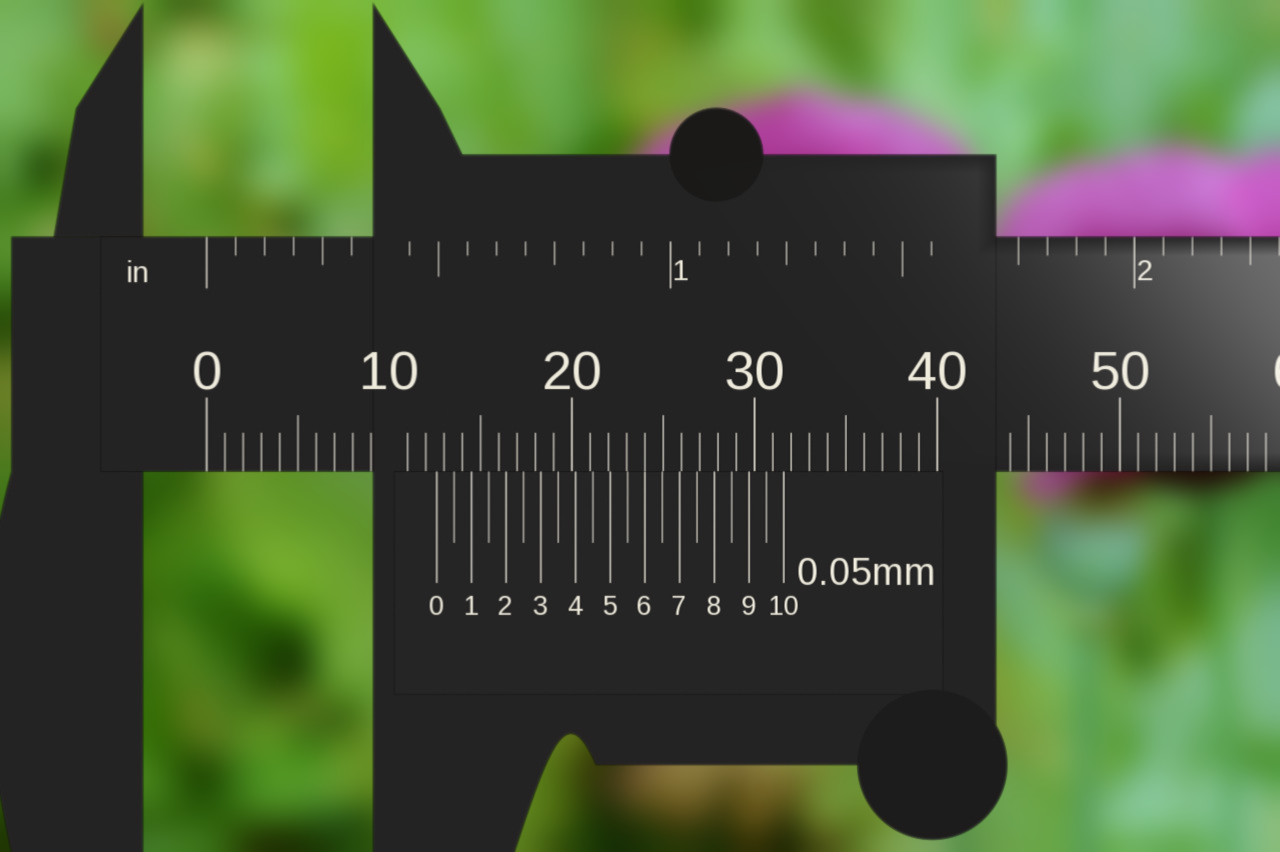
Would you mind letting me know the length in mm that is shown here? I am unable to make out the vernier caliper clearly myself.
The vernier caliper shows 12.6 mm
